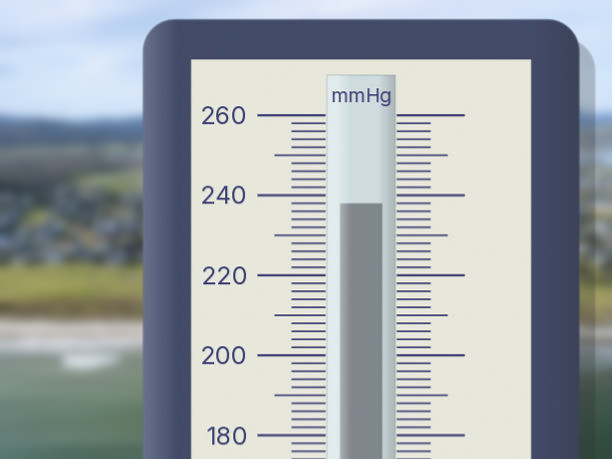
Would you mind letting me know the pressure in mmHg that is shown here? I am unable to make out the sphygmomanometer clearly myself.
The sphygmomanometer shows 238 mmHg
